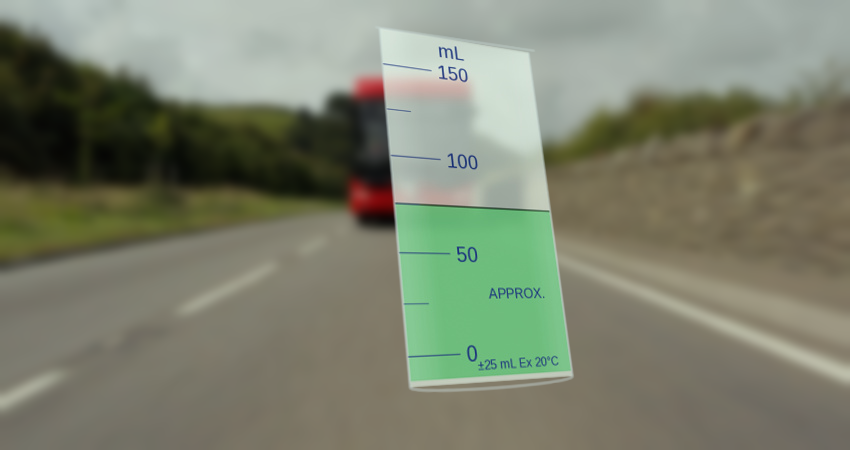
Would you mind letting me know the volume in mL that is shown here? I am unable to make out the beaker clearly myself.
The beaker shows 75 mL
